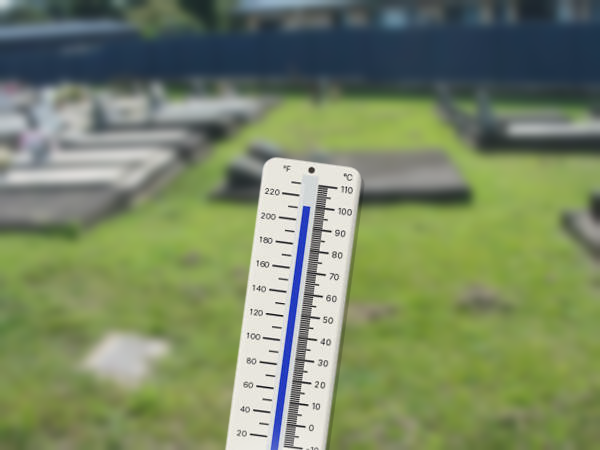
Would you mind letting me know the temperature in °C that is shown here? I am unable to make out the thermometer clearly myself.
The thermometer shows 100 °C
